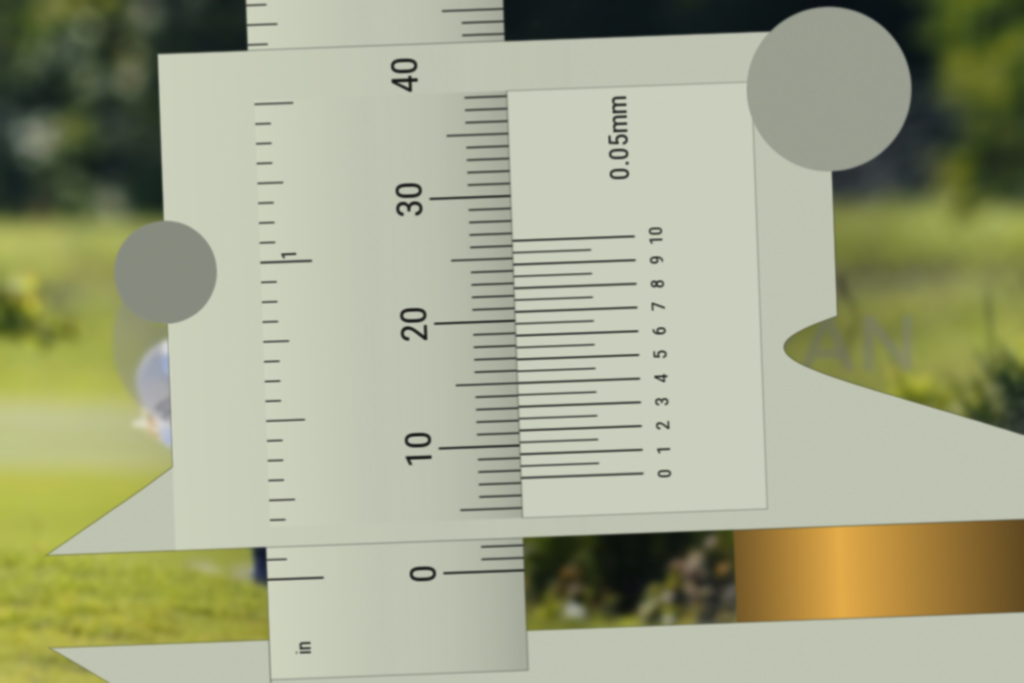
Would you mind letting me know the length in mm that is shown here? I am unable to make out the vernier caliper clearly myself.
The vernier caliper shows 7.4 mm
